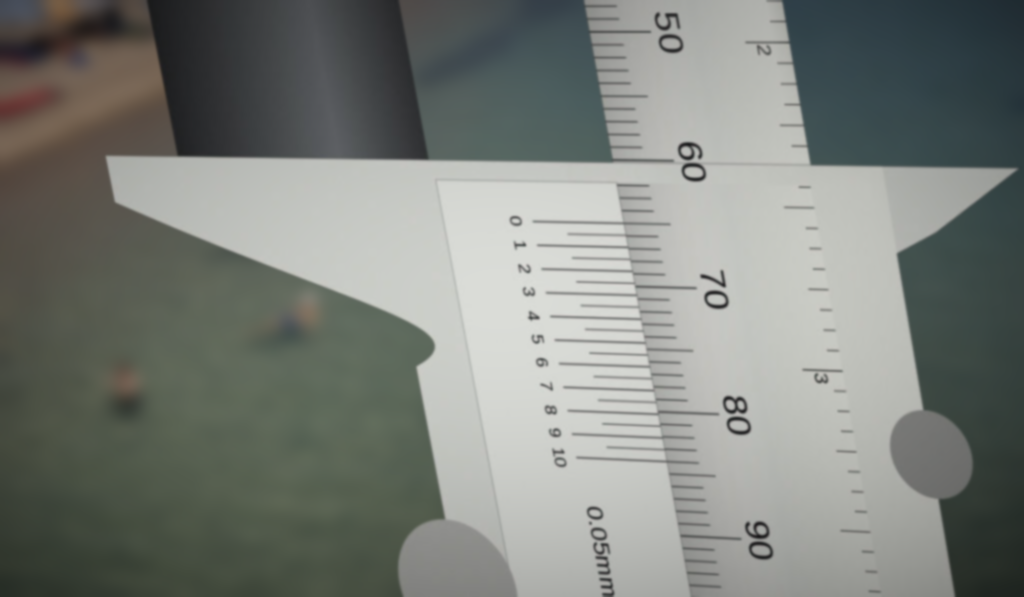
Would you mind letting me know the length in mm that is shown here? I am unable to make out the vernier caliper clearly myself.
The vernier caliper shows 65.0 mm
